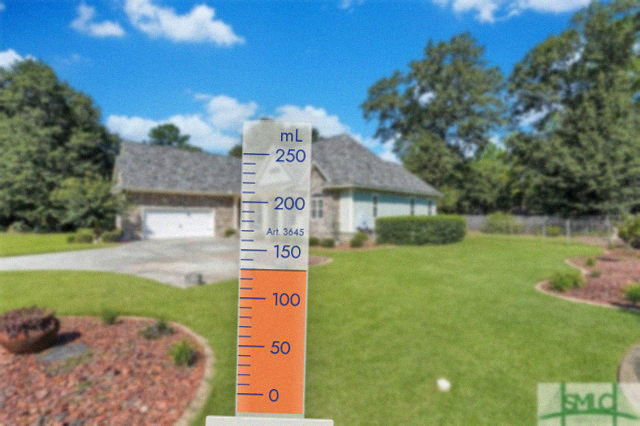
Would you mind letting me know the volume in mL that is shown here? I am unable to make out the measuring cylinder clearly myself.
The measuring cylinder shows 130 mL
